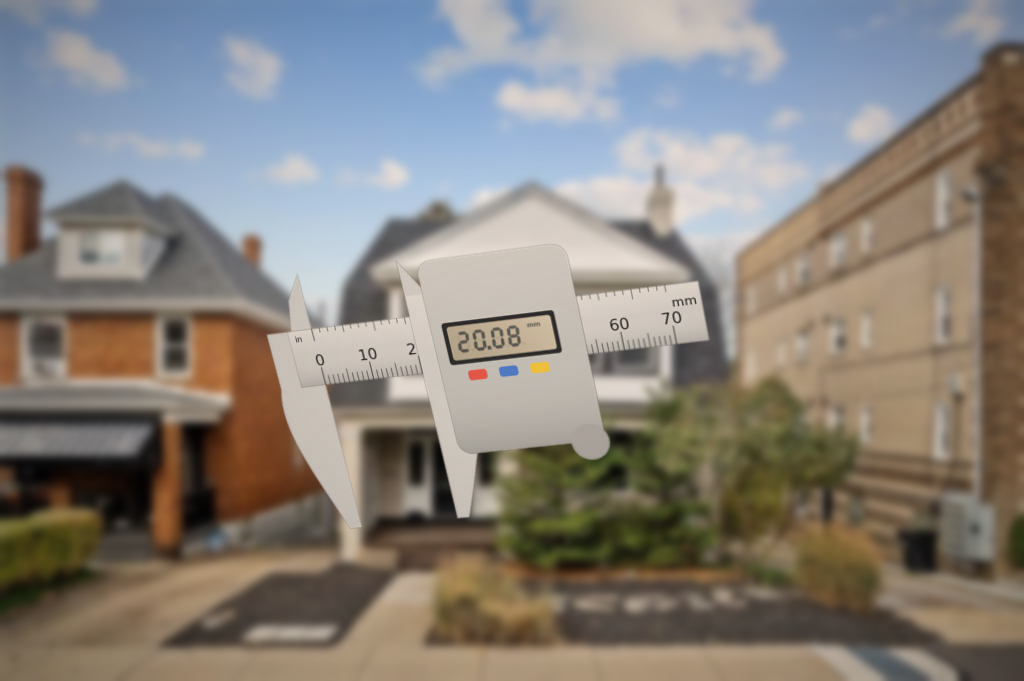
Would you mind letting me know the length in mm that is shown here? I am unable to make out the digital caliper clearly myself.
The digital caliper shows 20.08 mm
